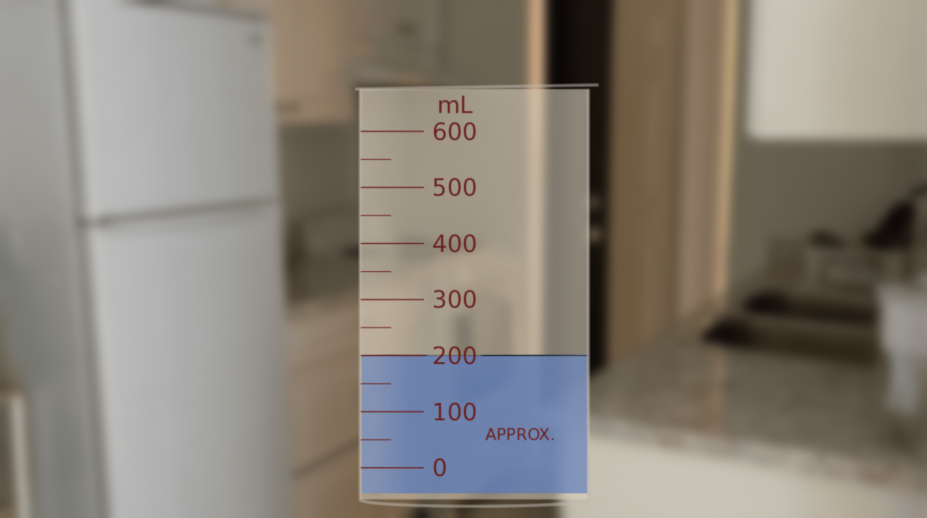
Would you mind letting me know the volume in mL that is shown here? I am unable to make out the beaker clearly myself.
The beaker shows 200 mL
